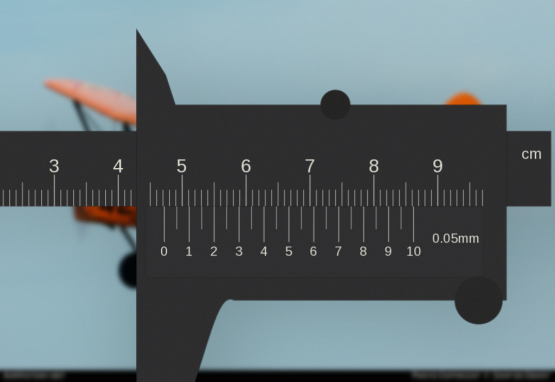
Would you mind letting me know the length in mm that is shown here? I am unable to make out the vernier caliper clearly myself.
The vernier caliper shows 47.2 mm
